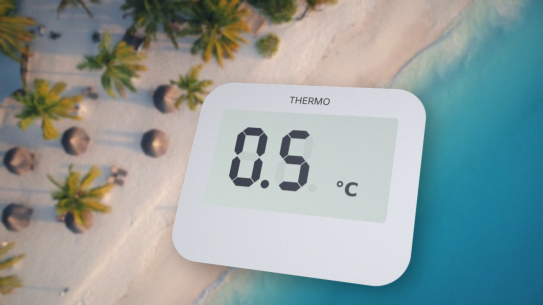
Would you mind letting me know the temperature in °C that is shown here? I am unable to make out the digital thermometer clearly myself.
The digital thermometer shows 0.5 °C
